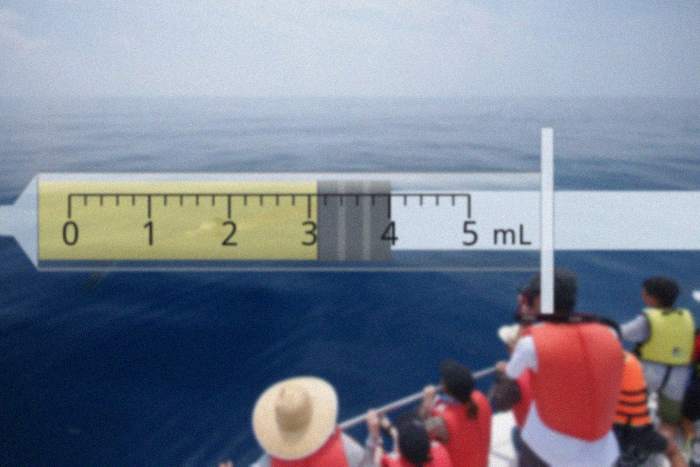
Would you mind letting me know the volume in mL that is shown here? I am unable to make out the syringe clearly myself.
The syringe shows 3.1 mL
